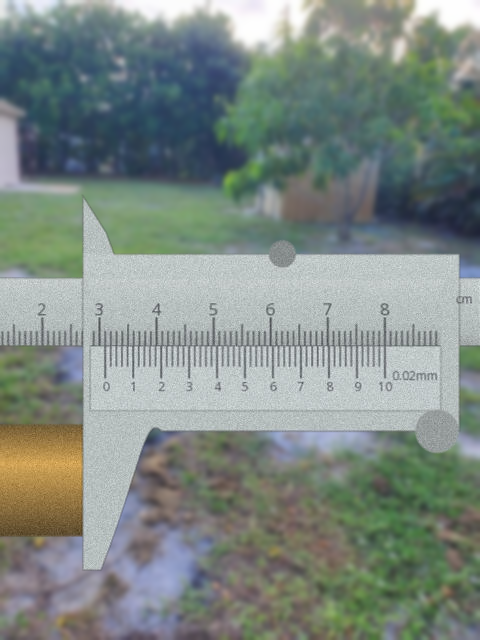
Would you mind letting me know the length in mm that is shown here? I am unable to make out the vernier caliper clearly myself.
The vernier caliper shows 31.0 mm
